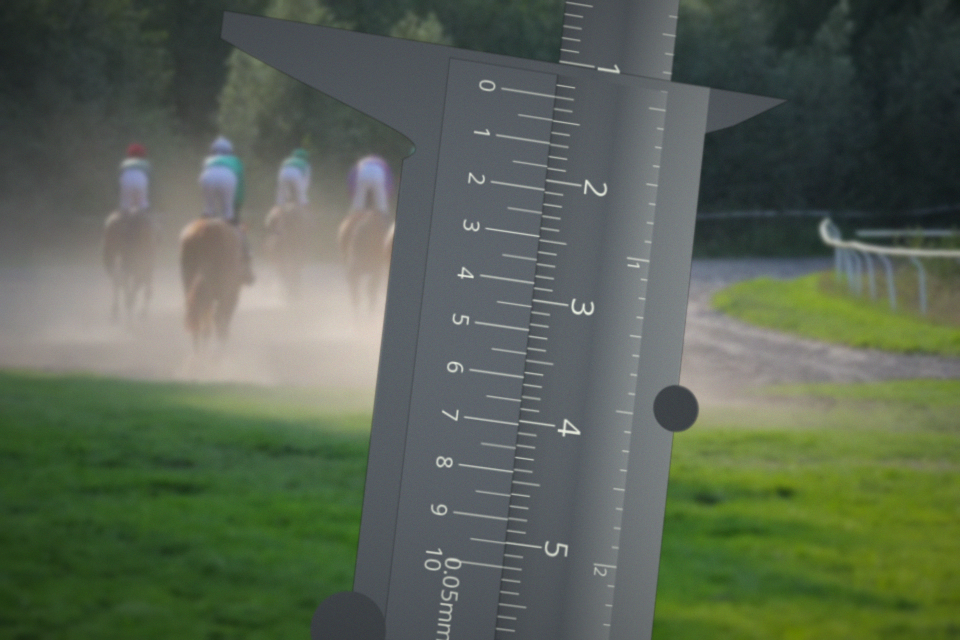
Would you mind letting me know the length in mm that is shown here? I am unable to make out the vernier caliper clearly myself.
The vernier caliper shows 13.0 mm
